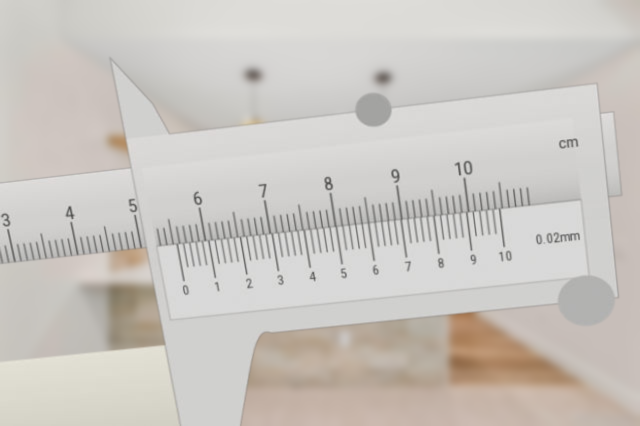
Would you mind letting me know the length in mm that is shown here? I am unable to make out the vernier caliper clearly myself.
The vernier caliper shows 55.6 mm
